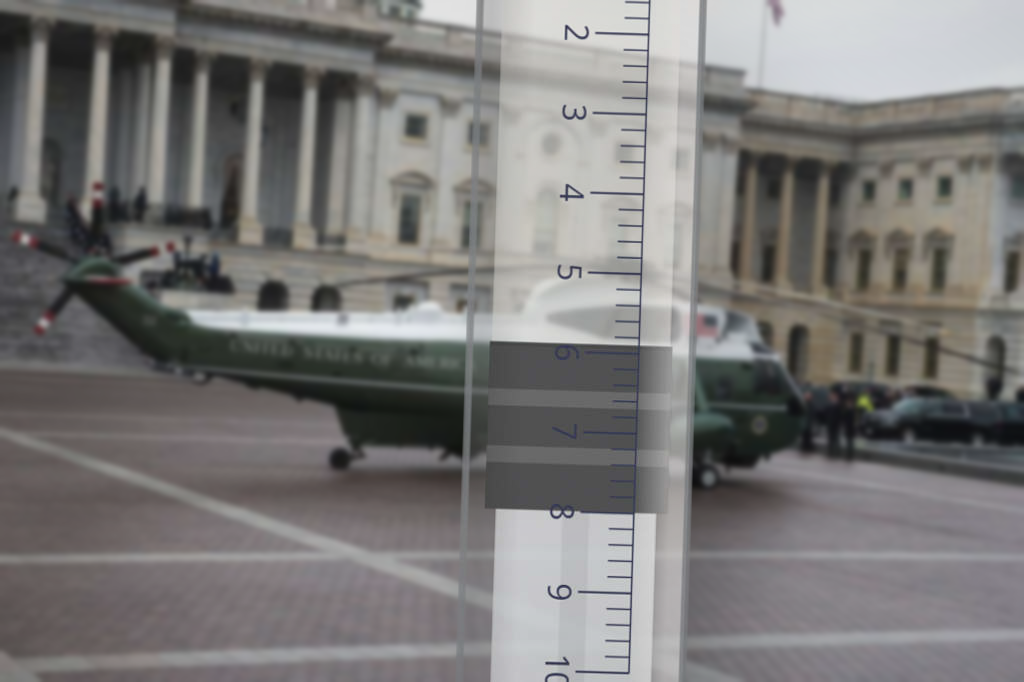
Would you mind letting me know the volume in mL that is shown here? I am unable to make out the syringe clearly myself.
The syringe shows 5.9 mL
